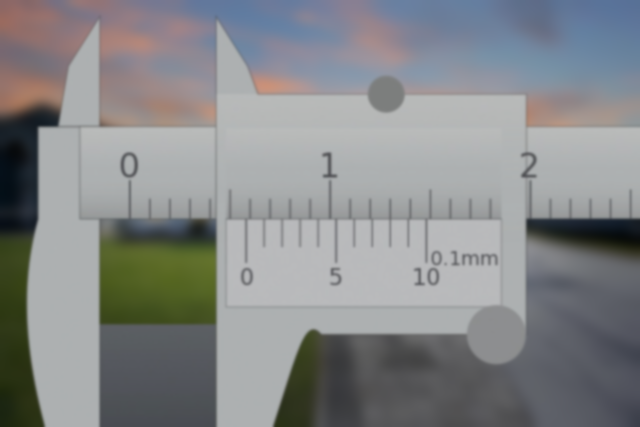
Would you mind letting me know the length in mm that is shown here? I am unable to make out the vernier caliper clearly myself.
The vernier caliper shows 5.8 mm
